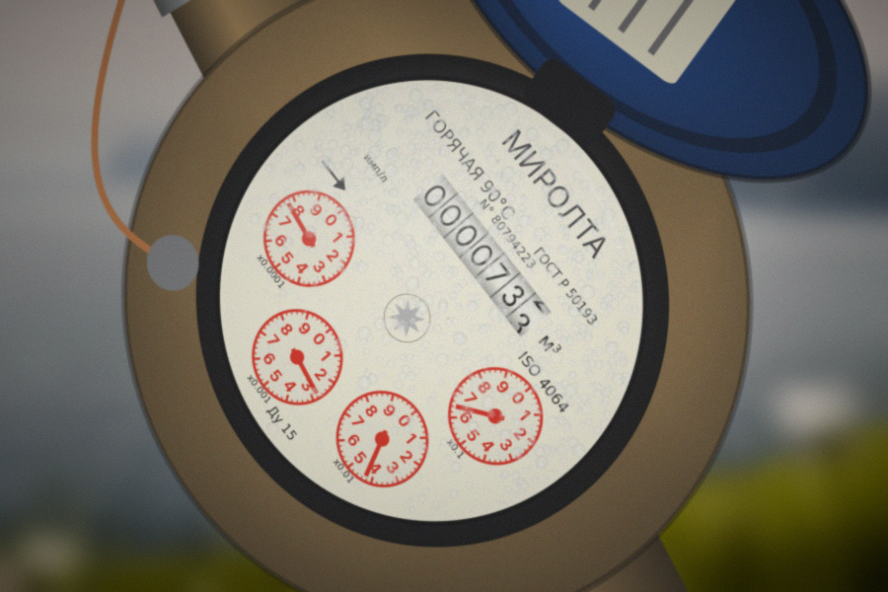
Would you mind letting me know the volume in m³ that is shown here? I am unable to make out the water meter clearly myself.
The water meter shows 732.6427 m³
